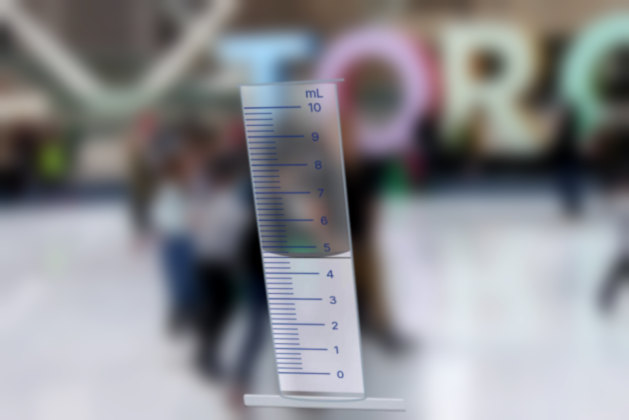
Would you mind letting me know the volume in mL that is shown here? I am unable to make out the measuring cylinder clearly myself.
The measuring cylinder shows 4.6 mL
